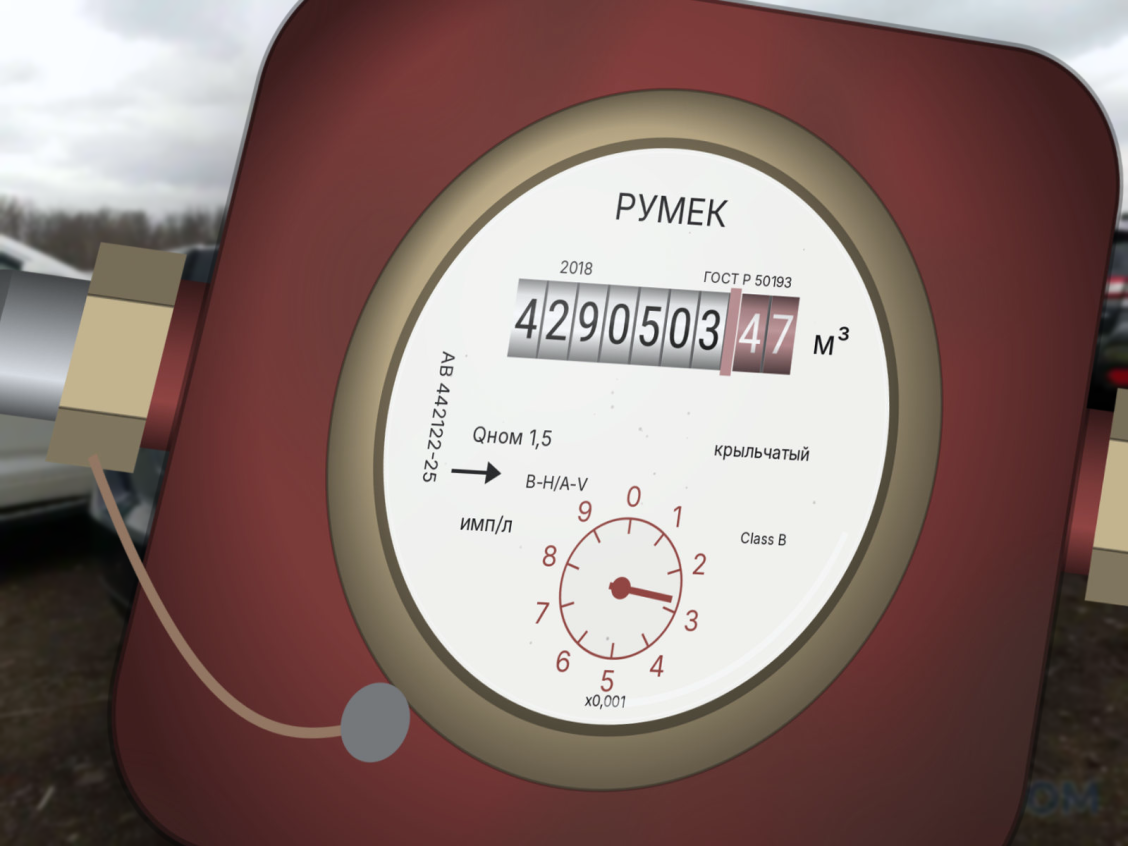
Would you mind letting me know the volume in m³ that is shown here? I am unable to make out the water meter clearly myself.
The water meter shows 4290503.472 m³
